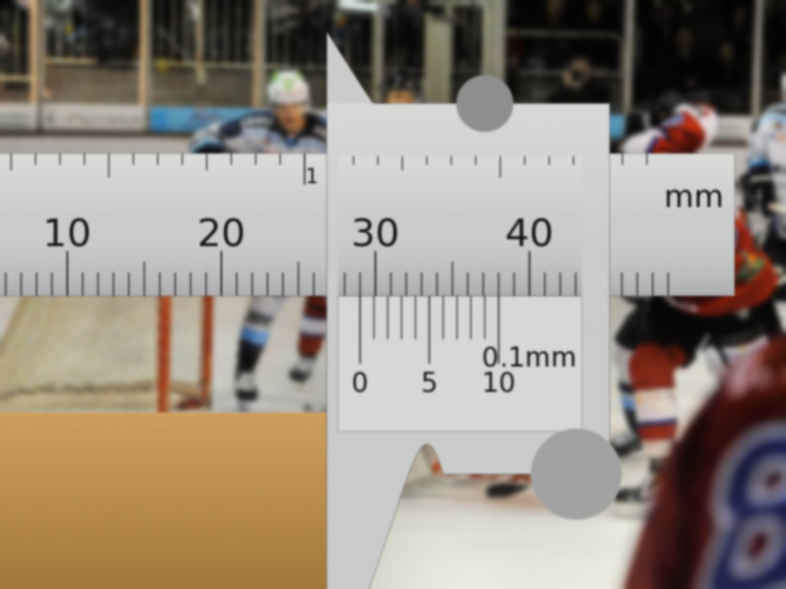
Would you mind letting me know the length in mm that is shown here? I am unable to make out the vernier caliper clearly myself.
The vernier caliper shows 29.0 mm
